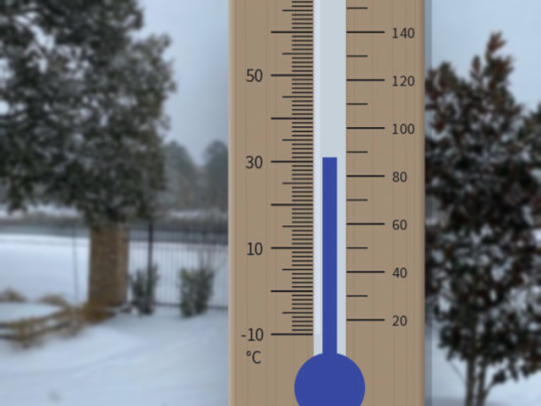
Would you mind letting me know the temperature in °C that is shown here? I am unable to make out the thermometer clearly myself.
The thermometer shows 31 °C
